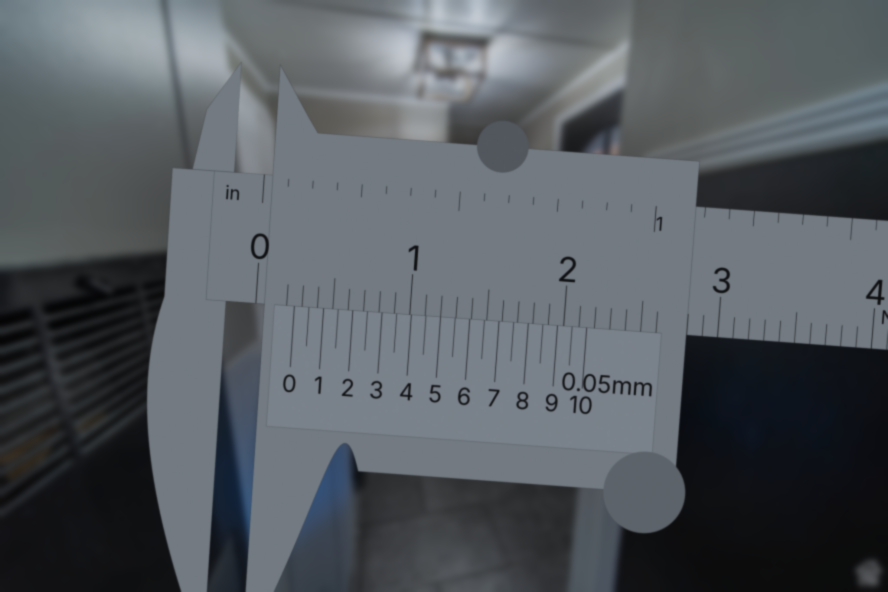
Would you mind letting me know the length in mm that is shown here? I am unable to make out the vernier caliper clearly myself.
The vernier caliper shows 2.5 mm
